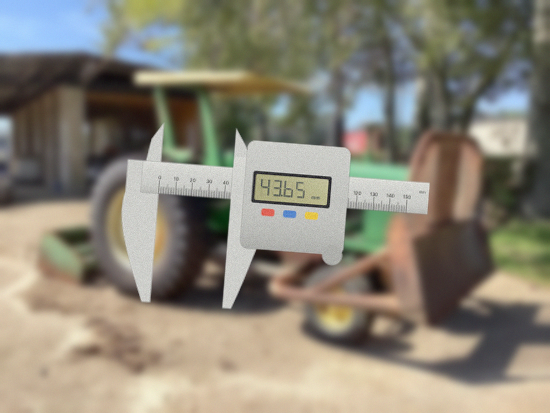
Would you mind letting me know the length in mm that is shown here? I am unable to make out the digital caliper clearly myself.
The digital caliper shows 43.65 mm
